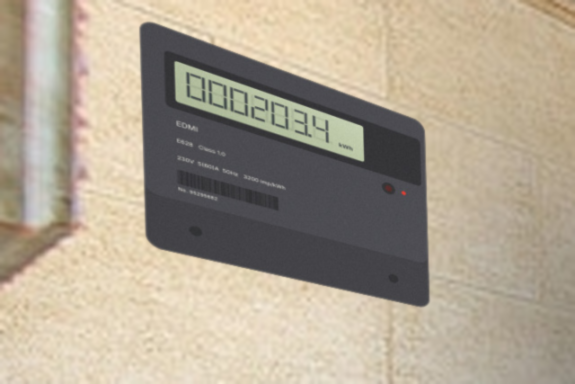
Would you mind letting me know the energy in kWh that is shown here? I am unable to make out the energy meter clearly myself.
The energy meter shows 203.4 kWh
